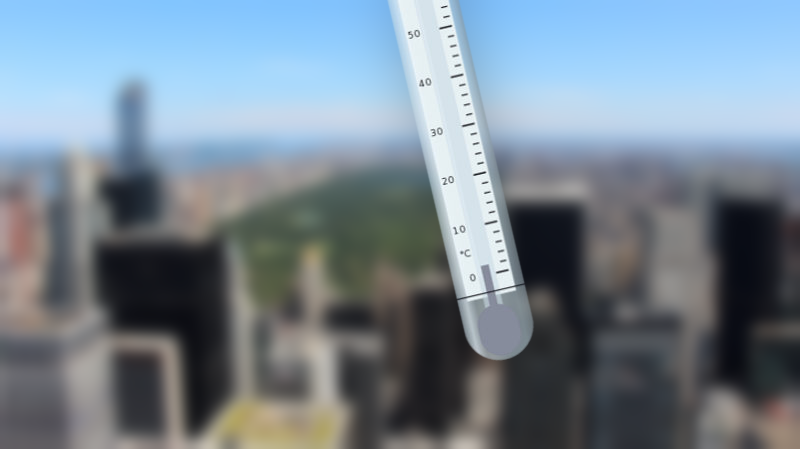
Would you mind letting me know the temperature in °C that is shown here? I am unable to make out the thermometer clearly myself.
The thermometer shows 2 °C
